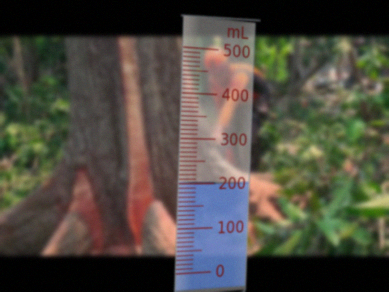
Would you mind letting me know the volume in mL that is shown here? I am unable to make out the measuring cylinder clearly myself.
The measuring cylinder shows 200 mL
